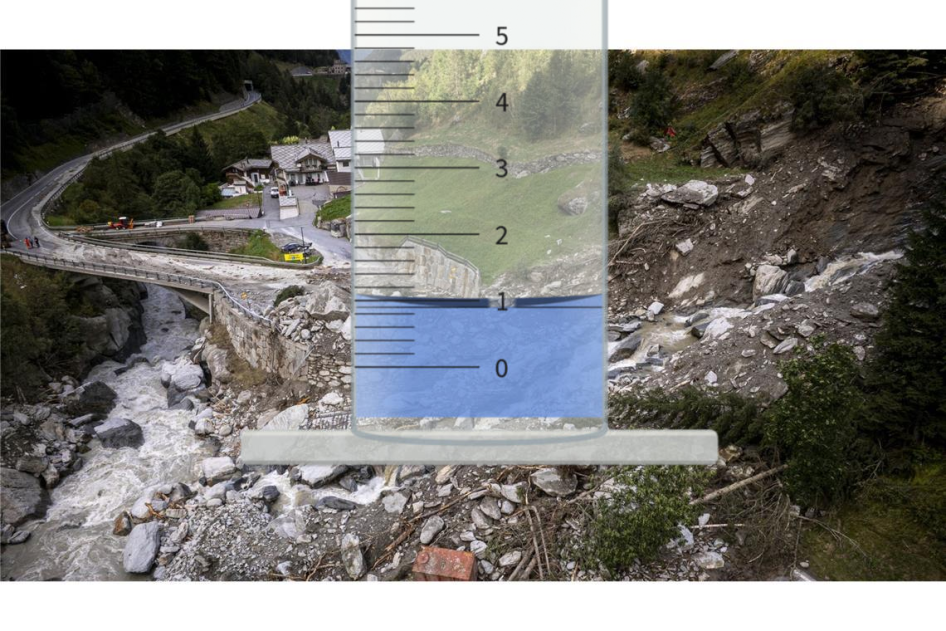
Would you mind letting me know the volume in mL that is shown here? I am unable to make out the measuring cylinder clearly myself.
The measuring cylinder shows 0.9 mL
